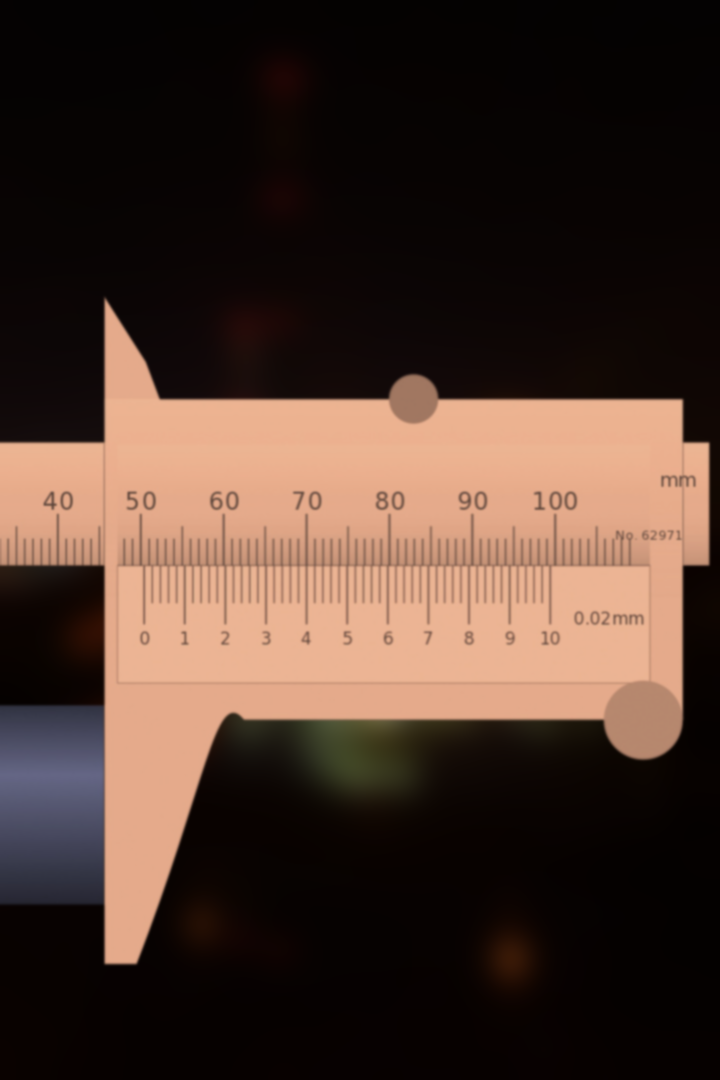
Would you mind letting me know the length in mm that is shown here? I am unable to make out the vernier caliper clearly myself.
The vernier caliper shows 50.4 mm
